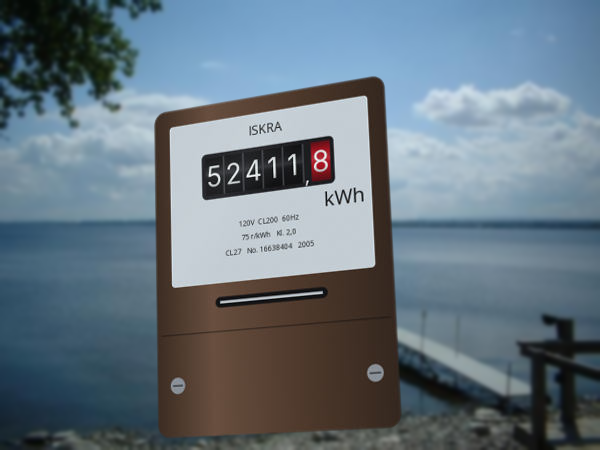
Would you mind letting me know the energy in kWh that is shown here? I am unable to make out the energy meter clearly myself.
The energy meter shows 52411.8 kWh
